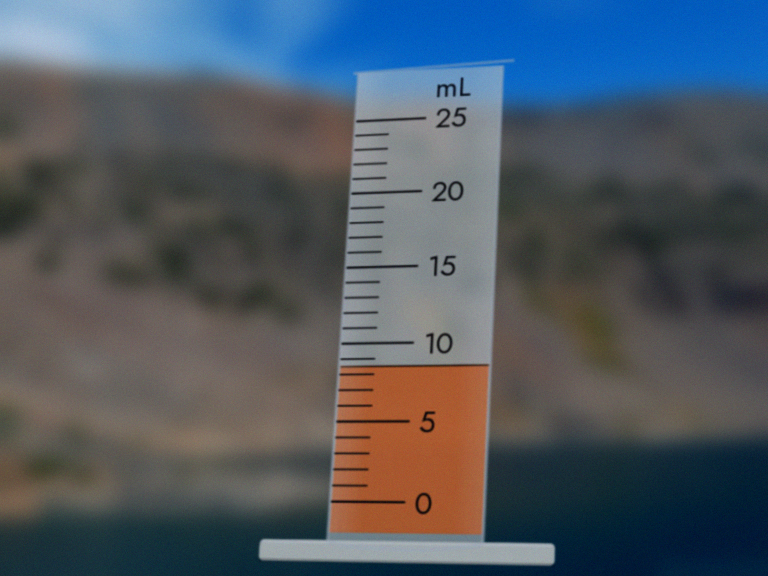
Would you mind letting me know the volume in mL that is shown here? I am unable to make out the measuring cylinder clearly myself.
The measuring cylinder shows 8.5 mL
